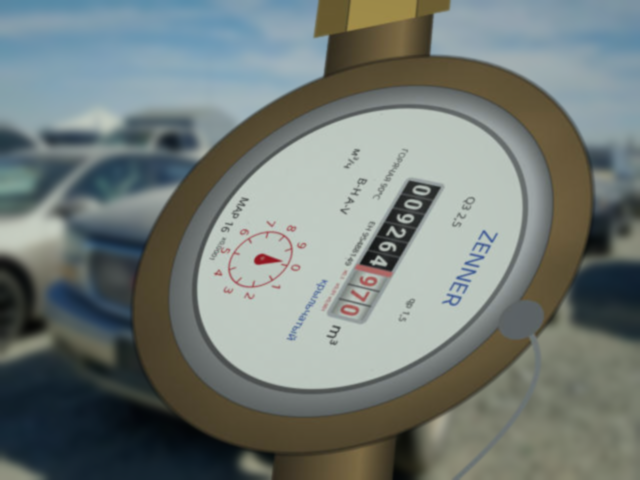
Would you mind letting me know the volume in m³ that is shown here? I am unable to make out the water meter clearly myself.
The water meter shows 9264.9699 m³
